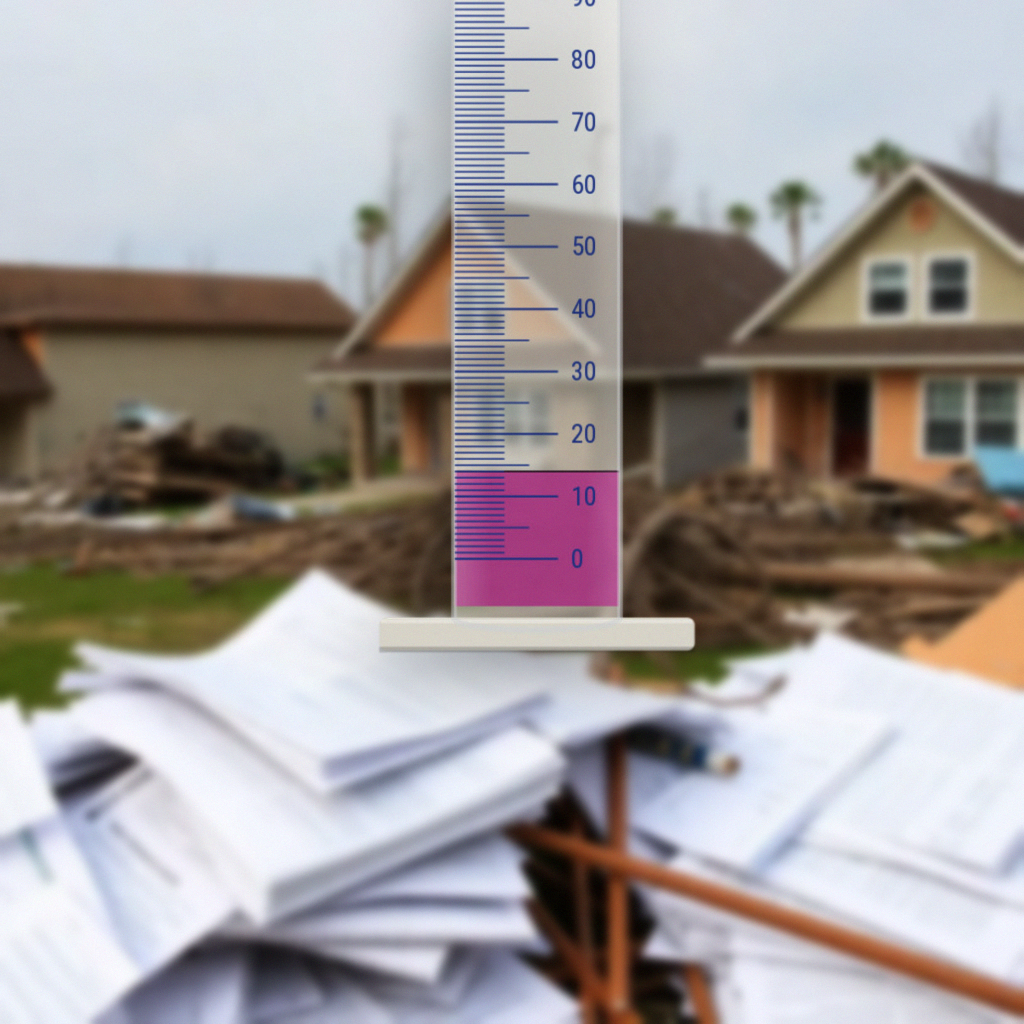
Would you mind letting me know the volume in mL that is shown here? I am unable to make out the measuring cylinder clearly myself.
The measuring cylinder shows 14 mL
